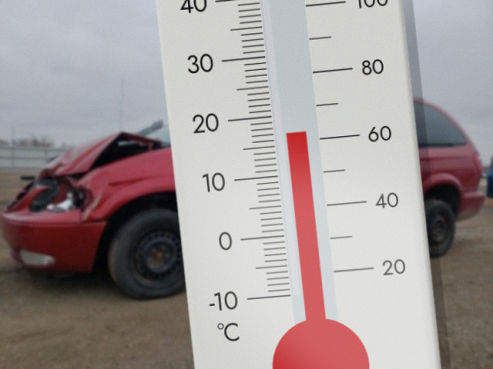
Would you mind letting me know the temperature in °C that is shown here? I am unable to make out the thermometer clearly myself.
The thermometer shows 17 °C
